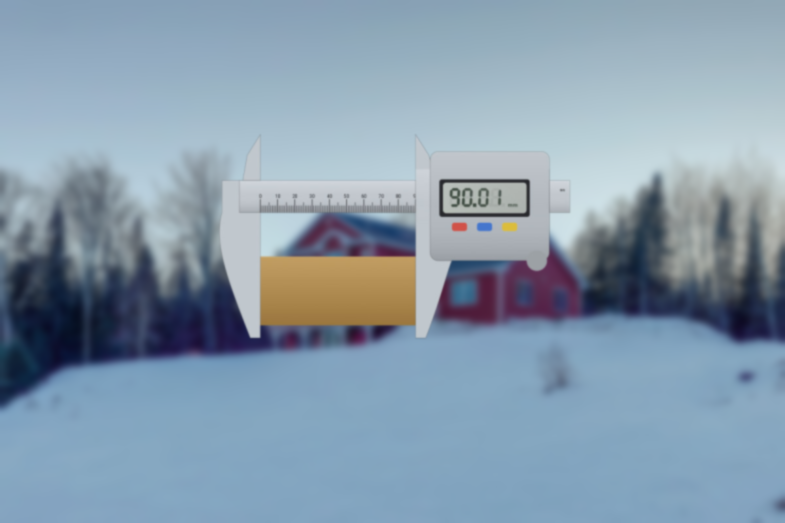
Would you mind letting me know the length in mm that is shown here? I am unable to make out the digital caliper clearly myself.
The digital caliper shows 90.01 mm
